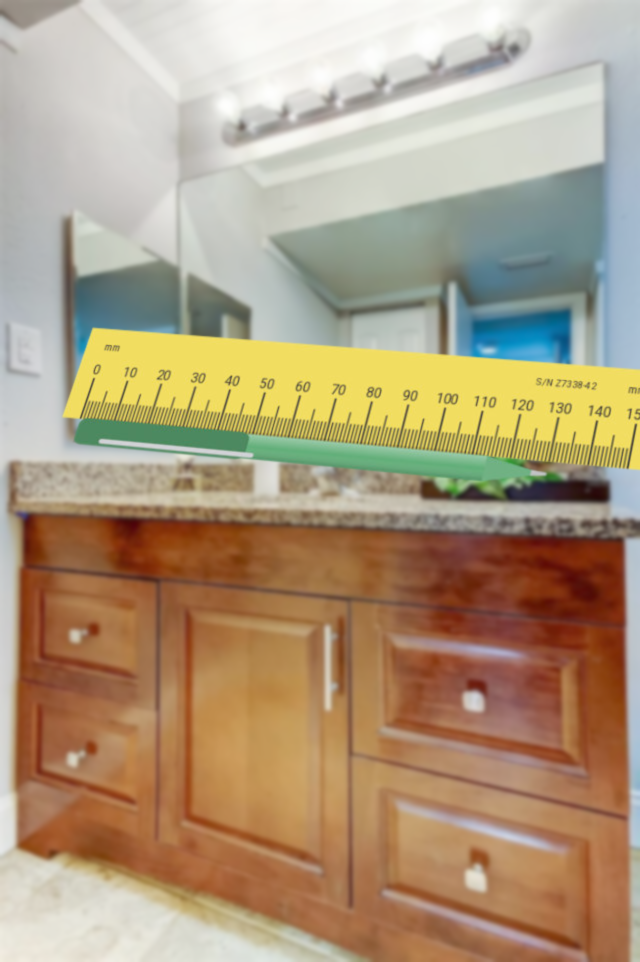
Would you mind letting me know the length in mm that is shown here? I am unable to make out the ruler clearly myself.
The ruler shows 130 mm
